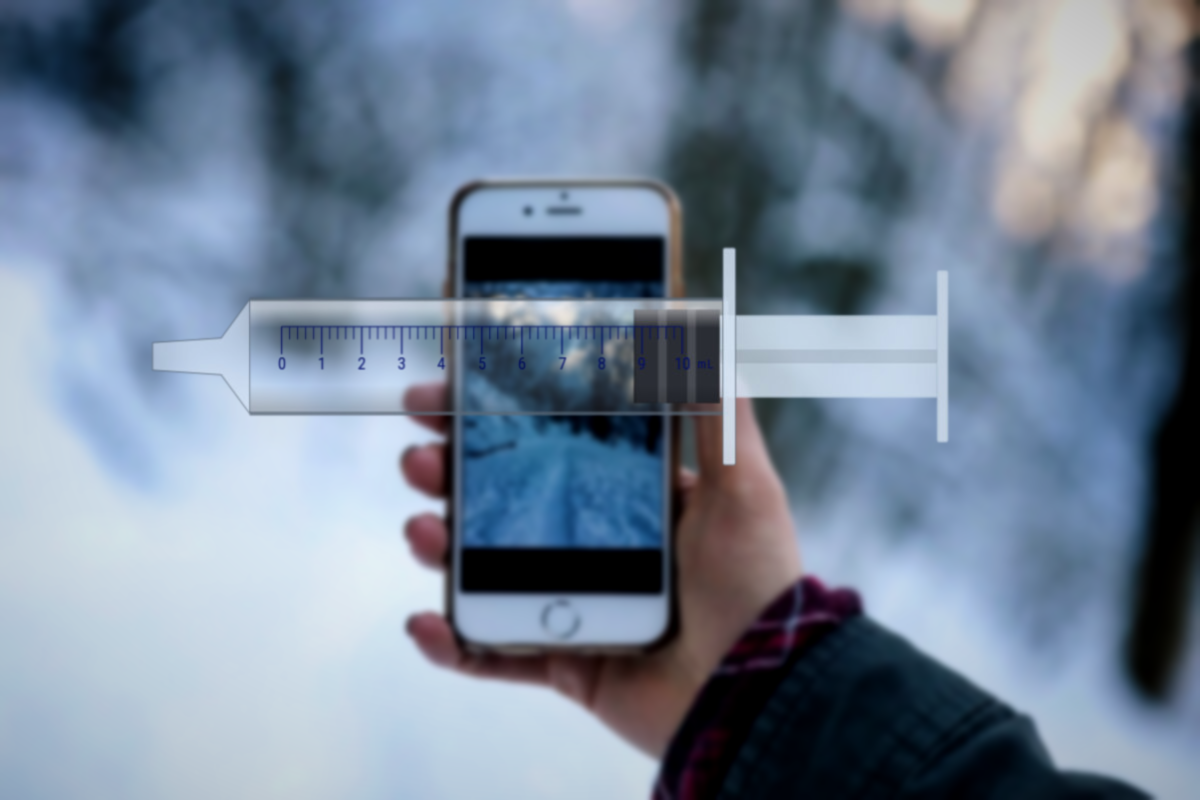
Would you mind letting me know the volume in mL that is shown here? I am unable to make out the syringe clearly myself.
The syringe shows 8.8 mL
